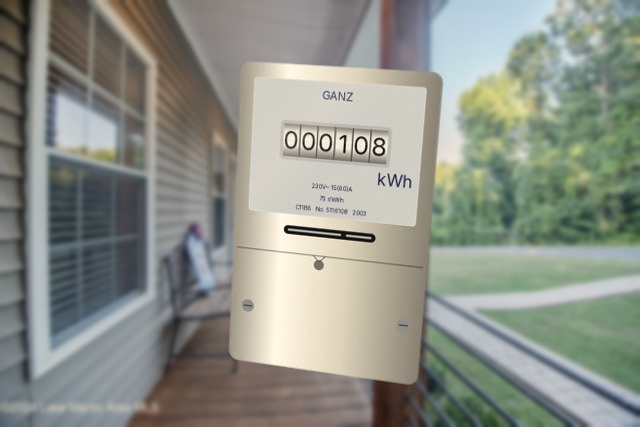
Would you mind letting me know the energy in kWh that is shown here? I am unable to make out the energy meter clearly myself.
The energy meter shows 108 kWh
